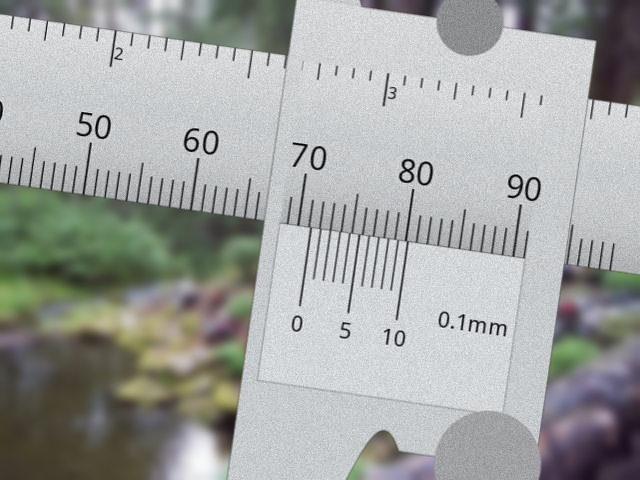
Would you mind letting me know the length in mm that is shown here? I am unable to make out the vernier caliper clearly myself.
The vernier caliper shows 71.2 mm
